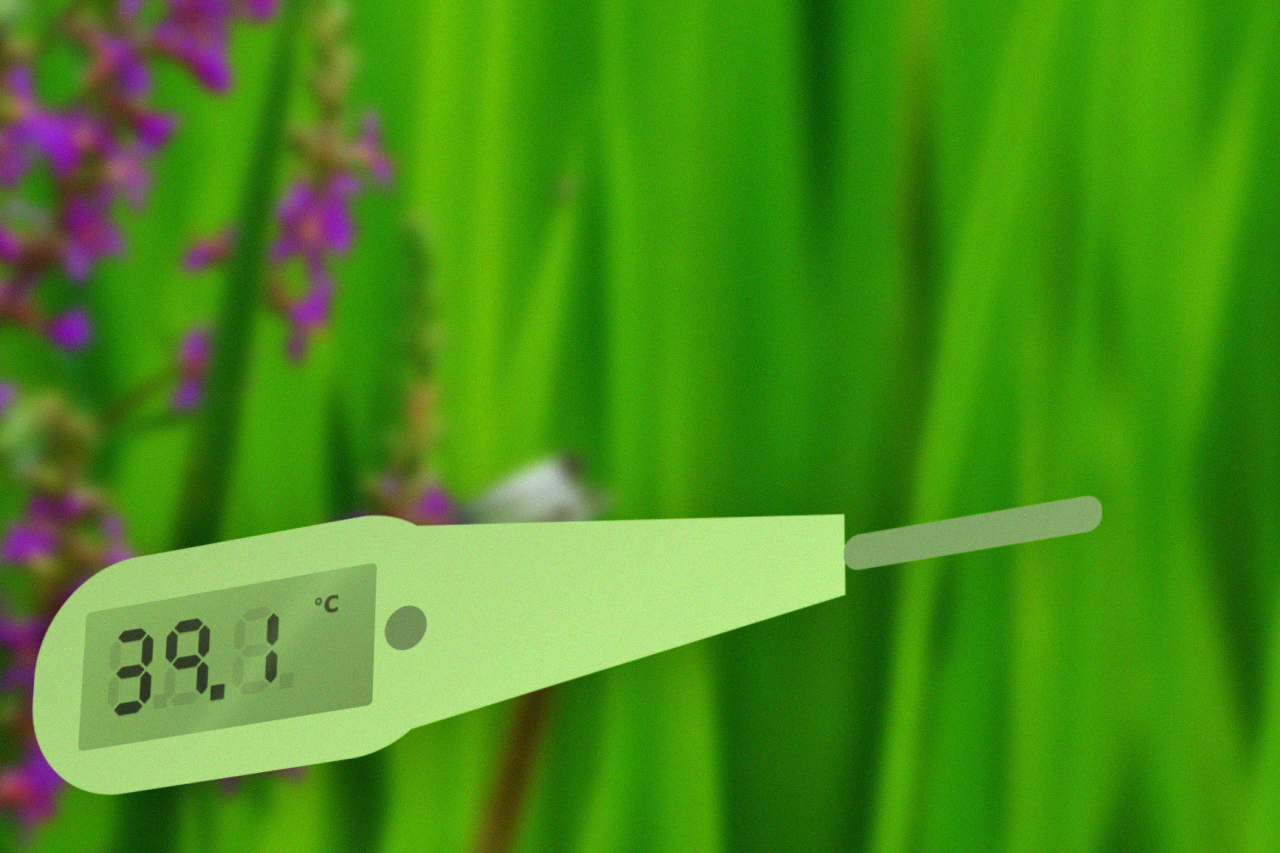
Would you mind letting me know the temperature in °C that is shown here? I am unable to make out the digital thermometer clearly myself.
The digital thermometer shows 39.1 °C
